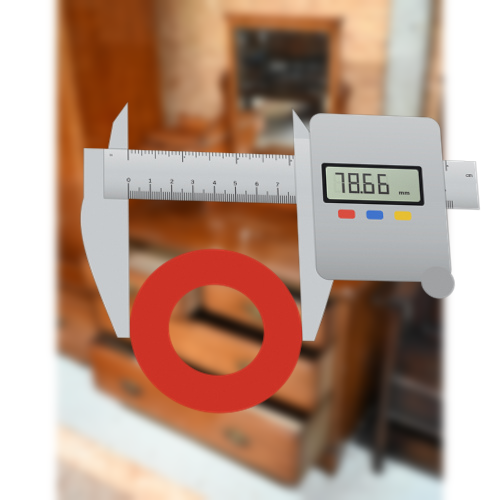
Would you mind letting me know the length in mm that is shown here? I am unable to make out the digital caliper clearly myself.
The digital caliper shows 78.66 mm
